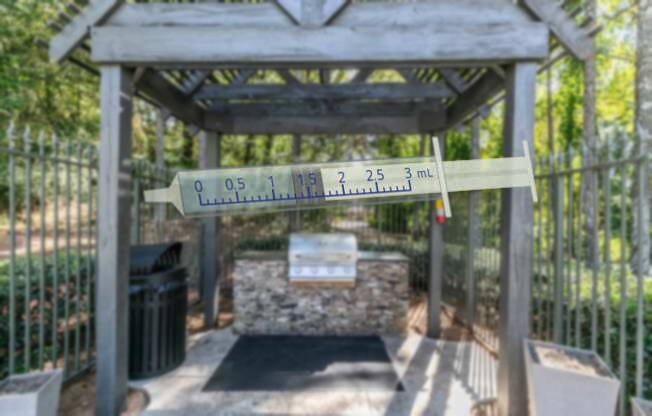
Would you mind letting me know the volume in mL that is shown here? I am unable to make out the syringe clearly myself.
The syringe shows 1.3 mL
